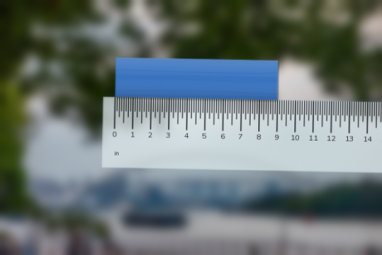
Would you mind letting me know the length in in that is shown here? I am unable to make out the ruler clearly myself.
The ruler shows 9 in
